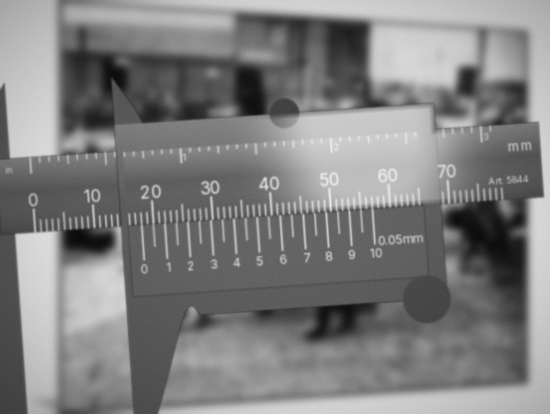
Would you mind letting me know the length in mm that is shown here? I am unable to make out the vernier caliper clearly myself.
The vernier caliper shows 18.0 mm
